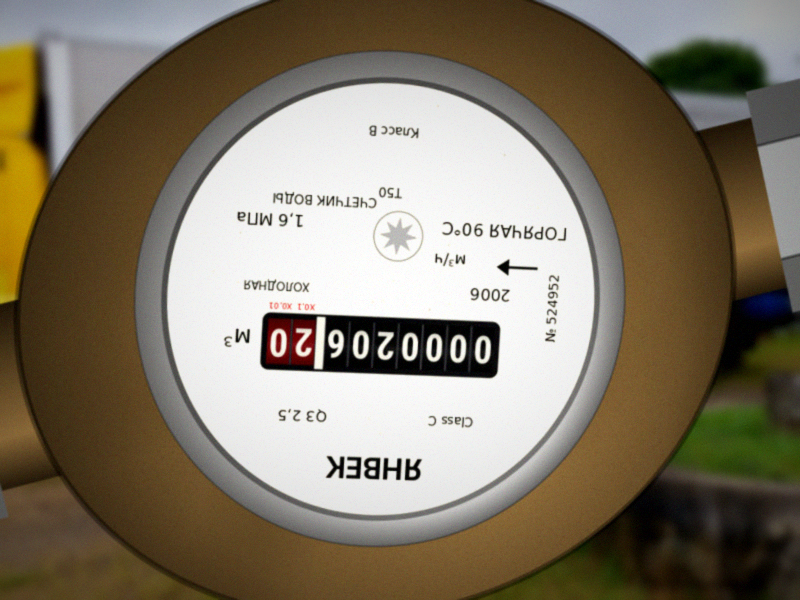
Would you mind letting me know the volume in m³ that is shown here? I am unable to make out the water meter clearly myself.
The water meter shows 206.20 m³
